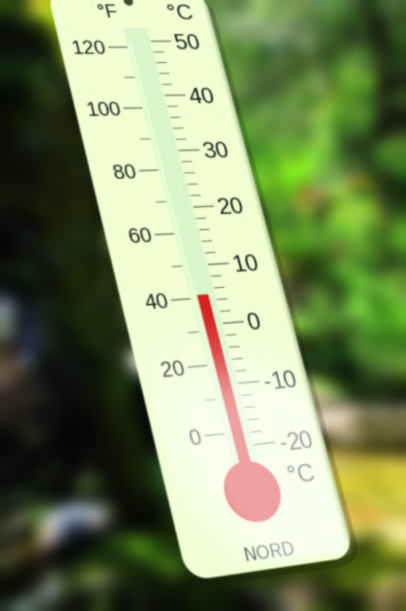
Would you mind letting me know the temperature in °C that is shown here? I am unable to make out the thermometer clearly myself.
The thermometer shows 5 °C
